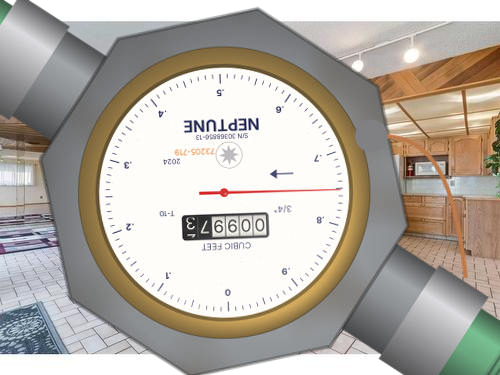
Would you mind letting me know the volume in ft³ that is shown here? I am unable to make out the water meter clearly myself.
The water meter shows 9972.75 ft³
